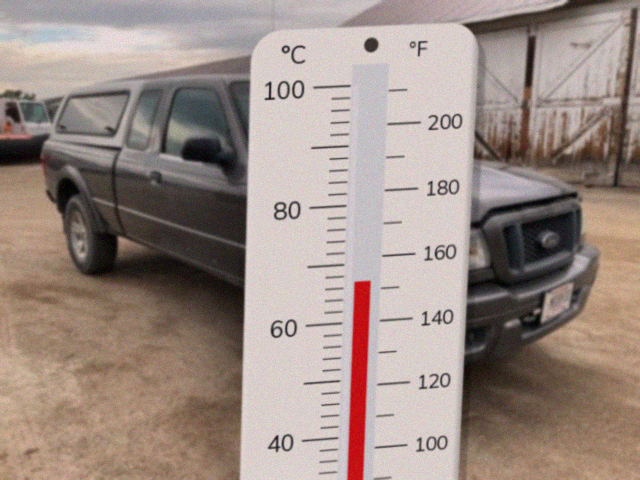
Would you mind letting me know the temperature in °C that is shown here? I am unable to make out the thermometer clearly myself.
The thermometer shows 67 °C
